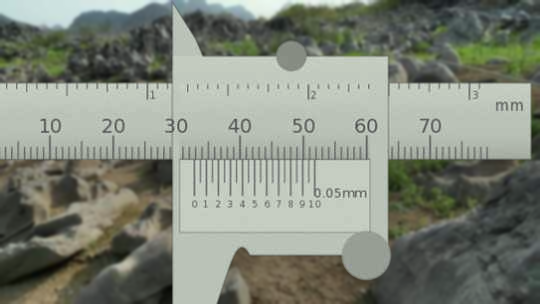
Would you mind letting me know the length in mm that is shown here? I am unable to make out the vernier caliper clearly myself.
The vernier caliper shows 32.8 mm
